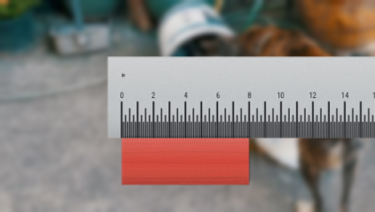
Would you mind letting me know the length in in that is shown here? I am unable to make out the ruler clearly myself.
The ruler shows 8 in
